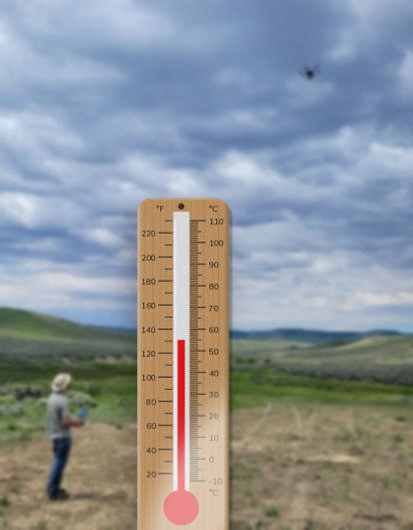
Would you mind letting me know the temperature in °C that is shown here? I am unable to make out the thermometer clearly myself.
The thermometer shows 55 °C
